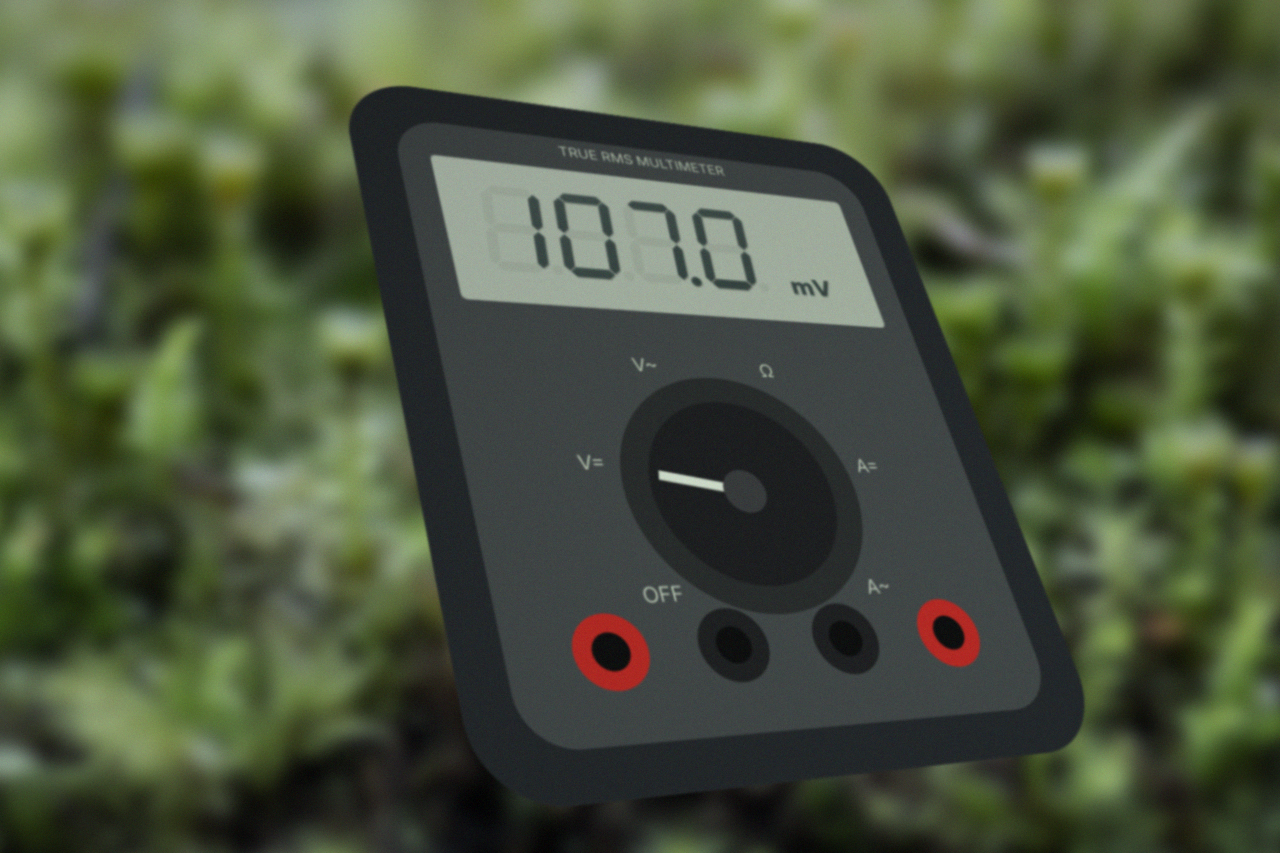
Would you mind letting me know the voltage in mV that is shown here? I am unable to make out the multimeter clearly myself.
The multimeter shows 107.0 mV
